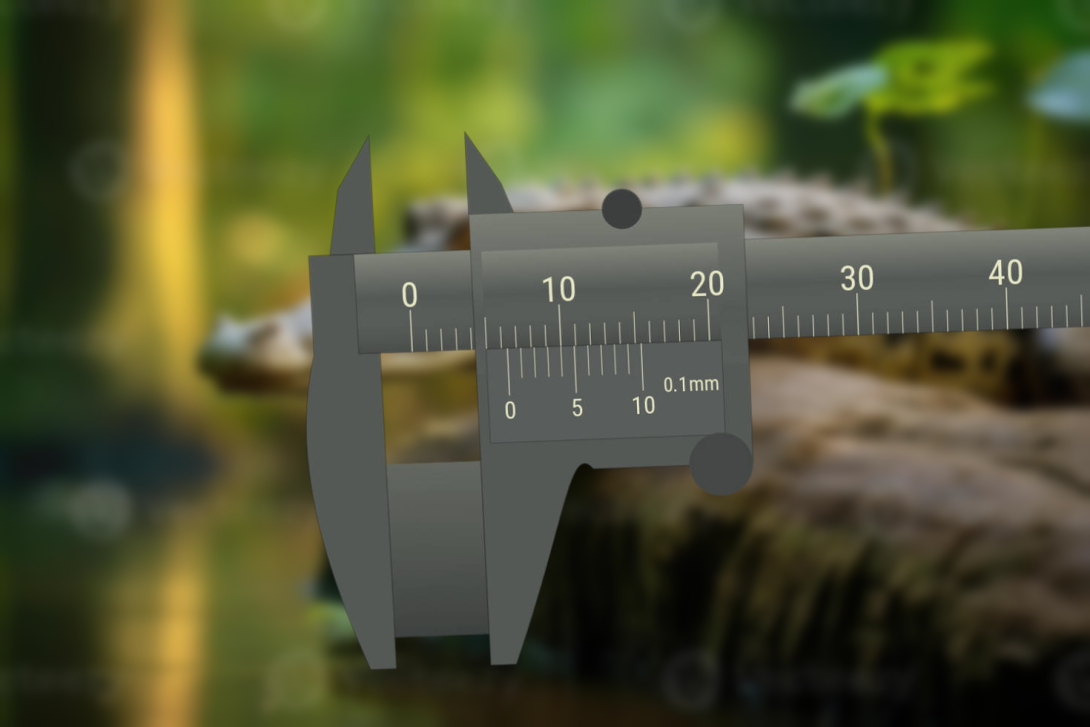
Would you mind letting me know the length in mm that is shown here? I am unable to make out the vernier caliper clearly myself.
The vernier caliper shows 6.4 mm
